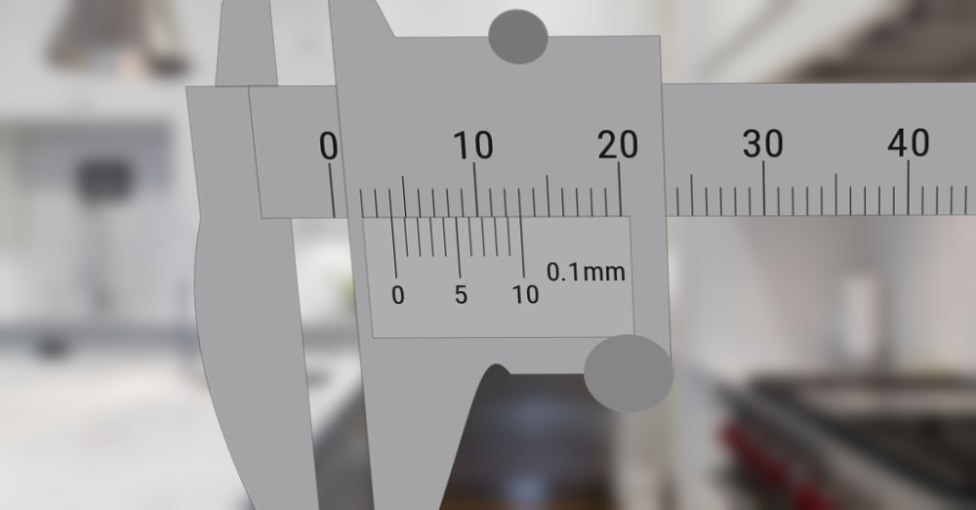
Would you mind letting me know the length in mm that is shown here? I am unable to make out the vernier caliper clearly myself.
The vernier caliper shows 4.0 mm
